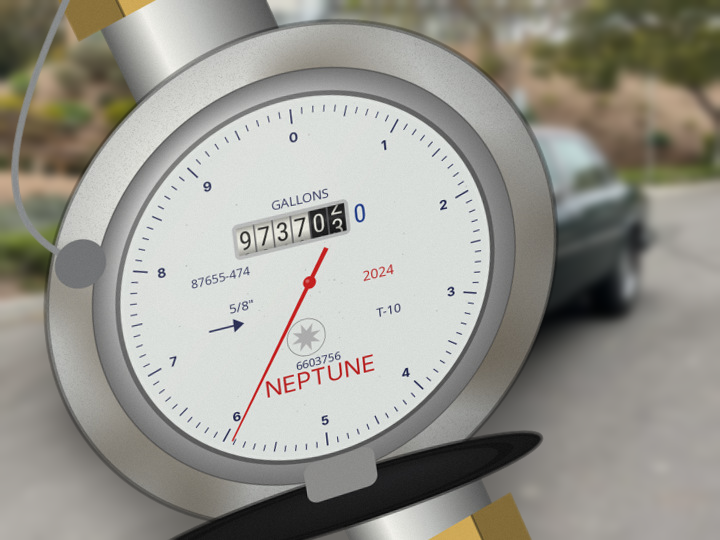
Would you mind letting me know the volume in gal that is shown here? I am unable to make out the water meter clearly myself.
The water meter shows 9737025.9 gal
